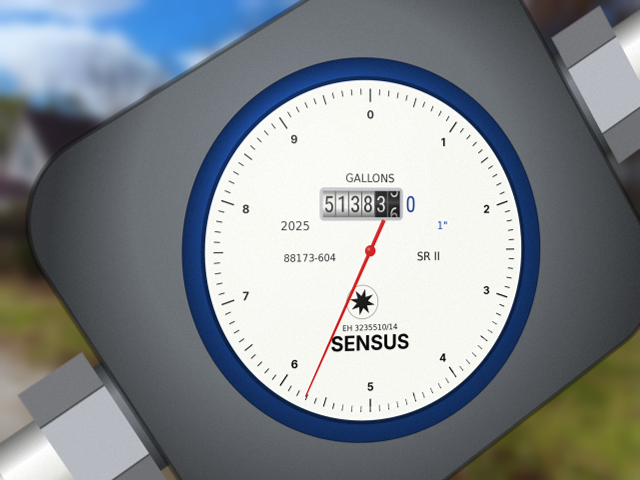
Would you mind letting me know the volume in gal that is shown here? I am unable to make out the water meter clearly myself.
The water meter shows 5138355.7 gal
